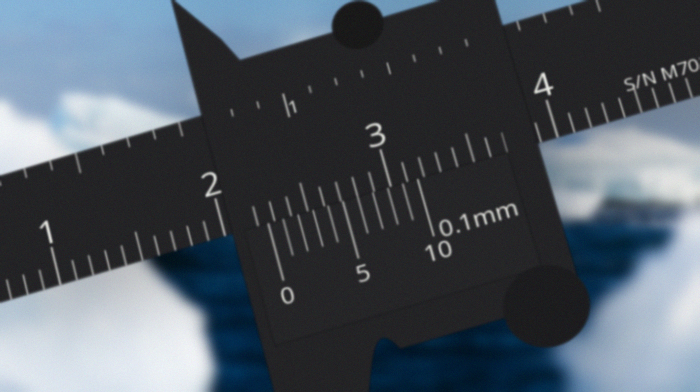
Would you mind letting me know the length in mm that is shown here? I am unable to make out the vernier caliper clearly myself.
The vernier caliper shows 22.6 mm
